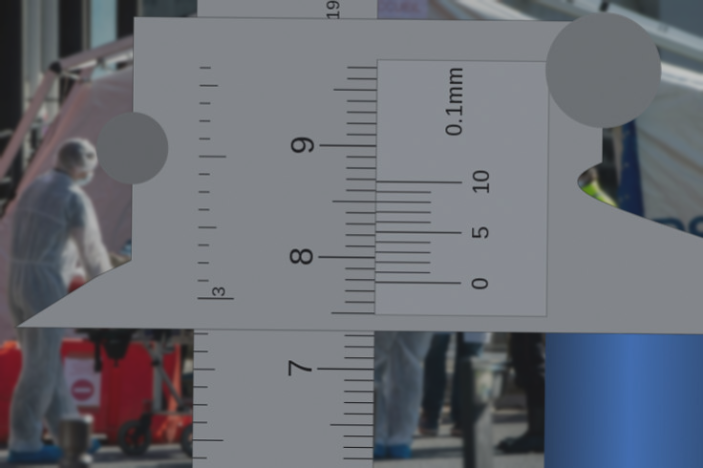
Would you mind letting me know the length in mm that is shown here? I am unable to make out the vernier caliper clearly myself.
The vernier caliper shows 77.8 mm
